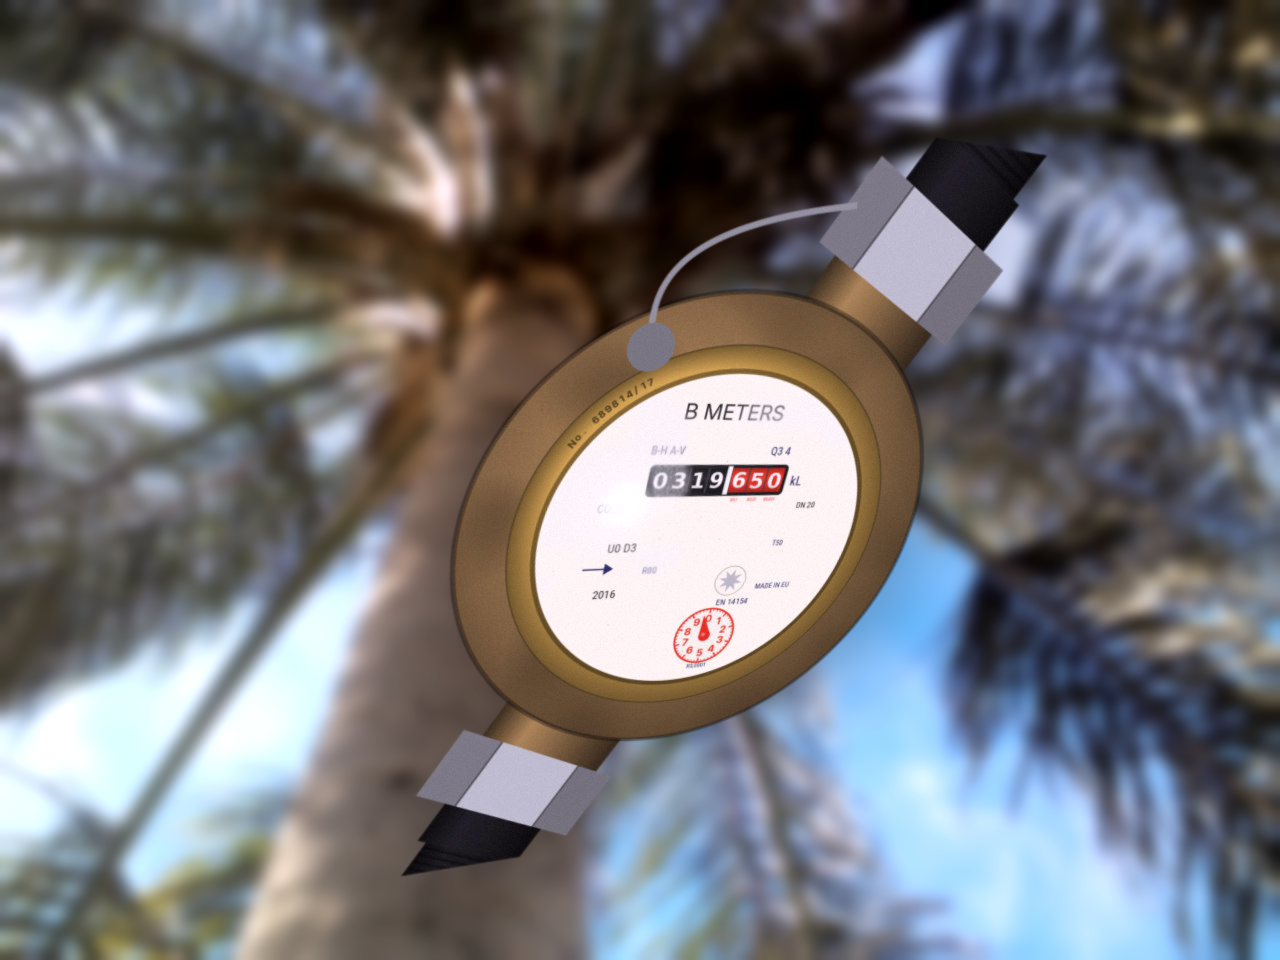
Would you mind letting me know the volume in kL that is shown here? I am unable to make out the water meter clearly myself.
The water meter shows 319.6499 kL
